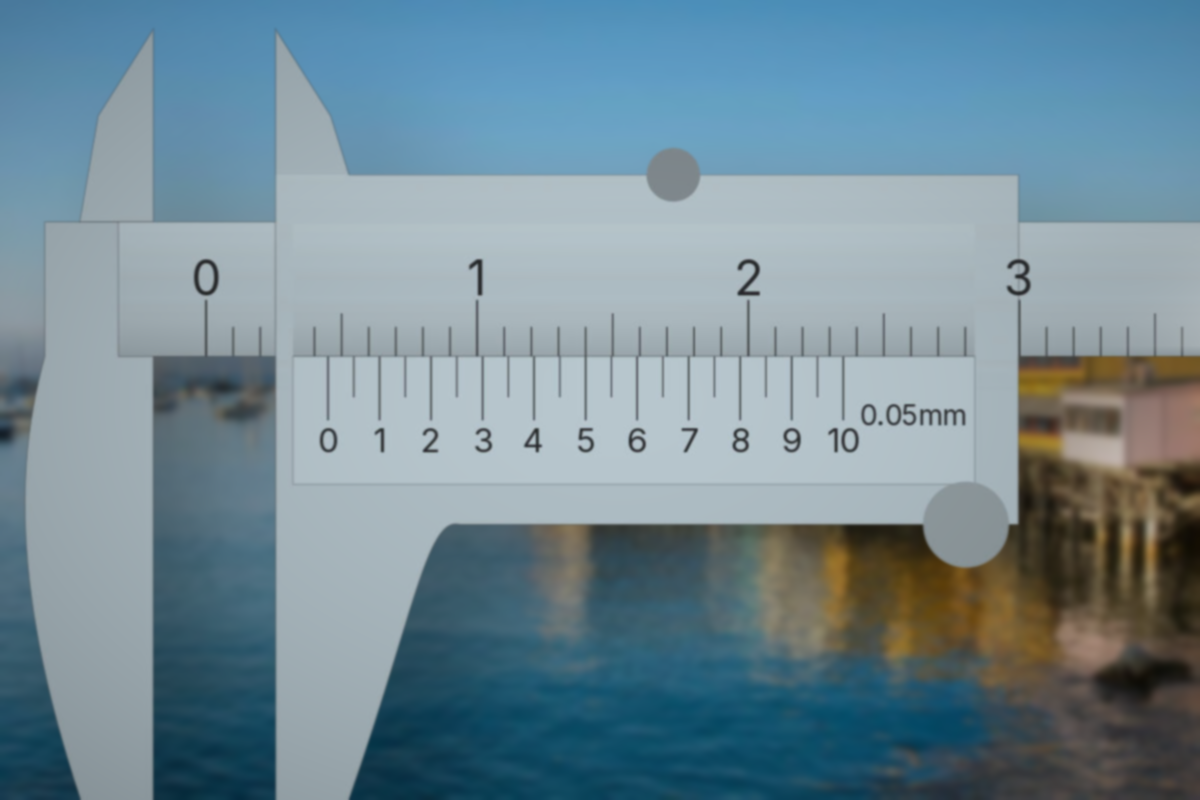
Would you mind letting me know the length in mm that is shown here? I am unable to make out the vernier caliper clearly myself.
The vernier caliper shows 4.5 mm
